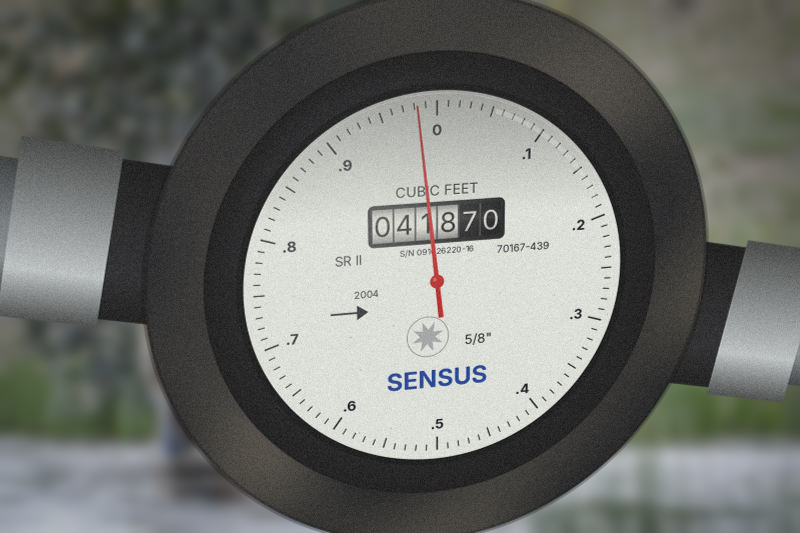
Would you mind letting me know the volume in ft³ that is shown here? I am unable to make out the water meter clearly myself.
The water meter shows 41869.98 ft³
